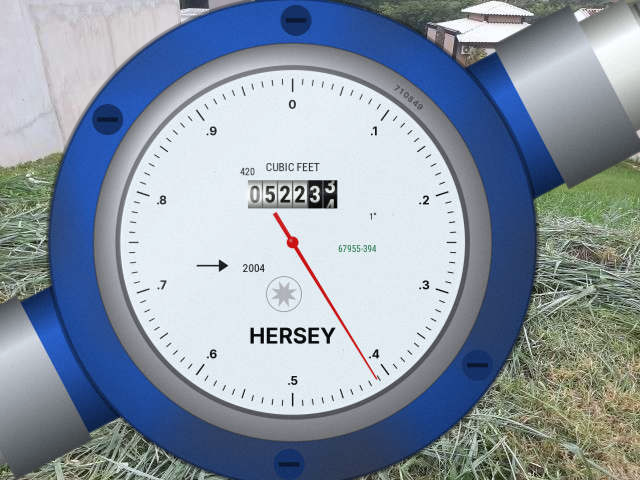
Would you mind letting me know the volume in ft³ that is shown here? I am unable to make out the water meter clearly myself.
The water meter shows 52233.41 ft³
